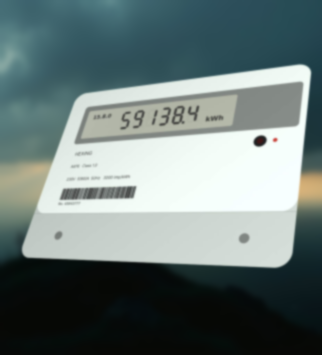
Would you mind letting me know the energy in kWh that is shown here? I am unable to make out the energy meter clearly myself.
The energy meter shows 59138.4 kWh
